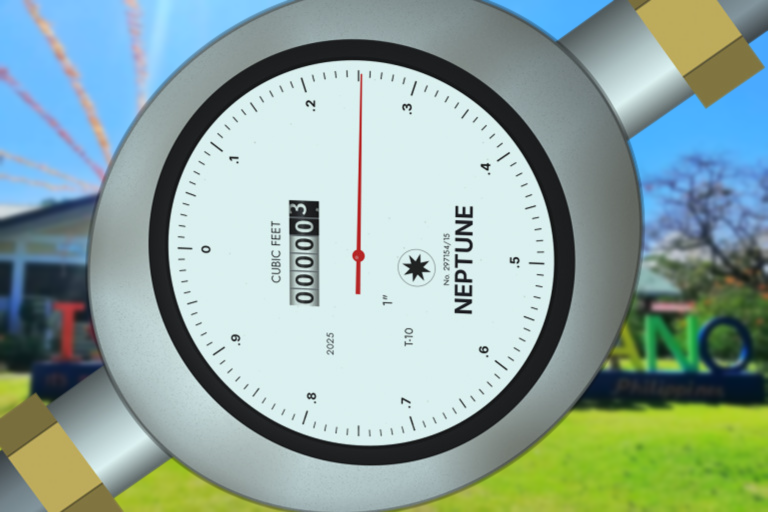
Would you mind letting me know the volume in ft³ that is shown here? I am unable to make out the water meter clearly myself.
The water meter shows 3.25 ft³
